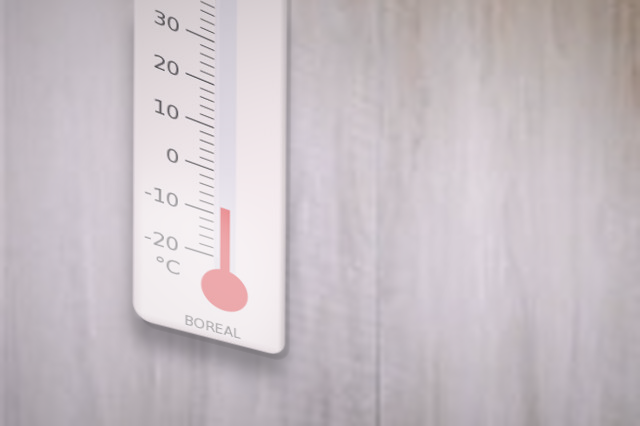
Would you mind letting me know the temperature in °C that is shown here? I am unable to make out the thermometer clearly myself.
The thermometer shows -8 °C
